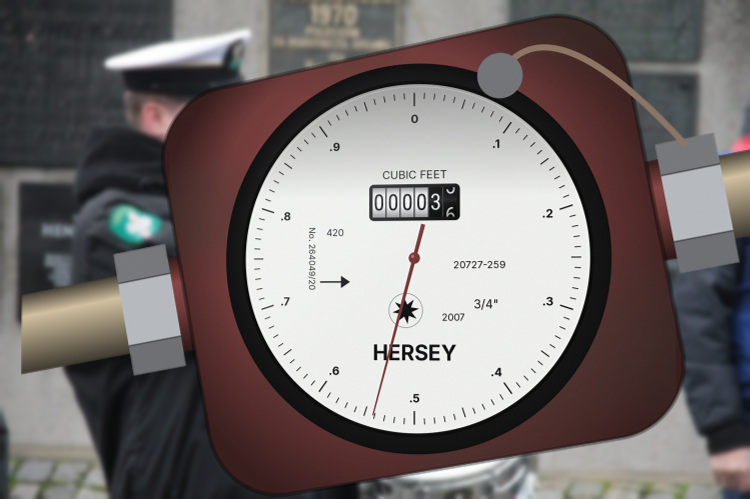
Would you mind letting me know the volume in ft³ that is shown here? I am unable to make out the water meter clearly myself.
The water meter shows 35.54 ft³
